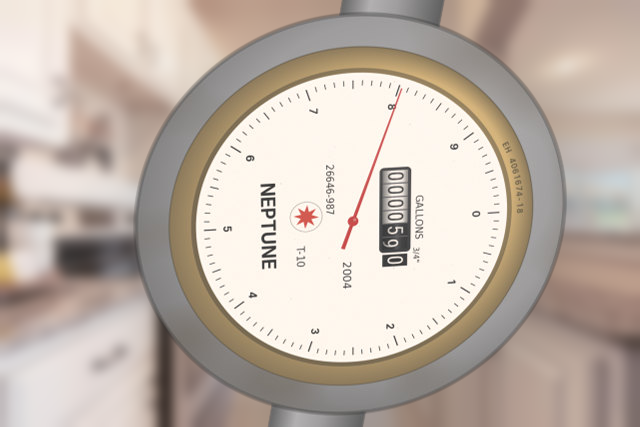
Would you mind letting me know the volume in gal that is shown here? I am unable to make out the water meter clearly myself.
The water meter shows 588.0 gal
